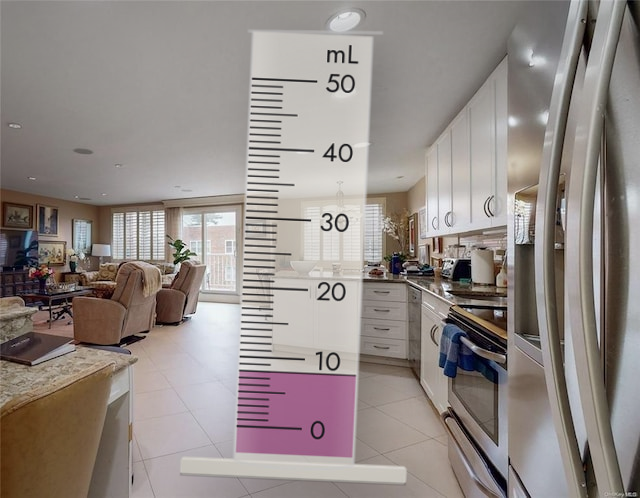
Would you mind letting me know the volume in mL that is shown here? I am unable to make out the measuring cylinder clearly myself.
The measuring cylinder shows 8 mL
